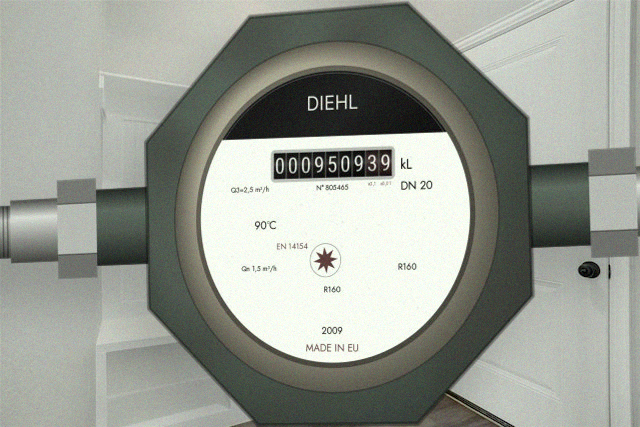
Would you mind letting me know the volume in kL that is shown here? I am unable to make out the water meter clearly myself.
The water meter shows 9509.39 kL
